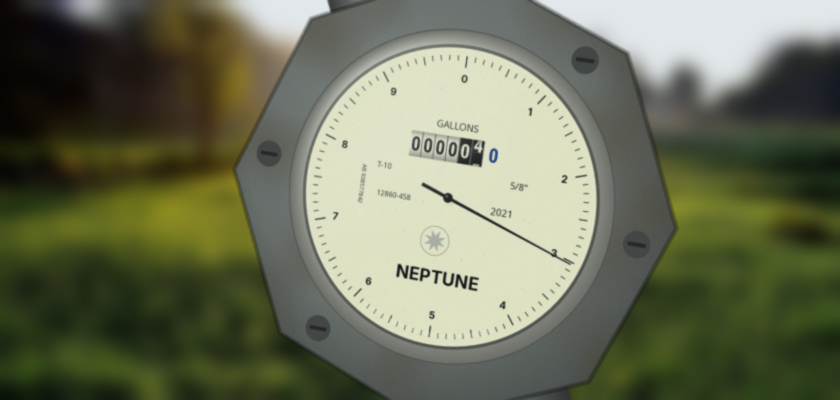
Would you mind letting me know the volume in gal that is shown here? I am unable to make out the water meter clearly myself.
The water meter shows 43.0 gal
